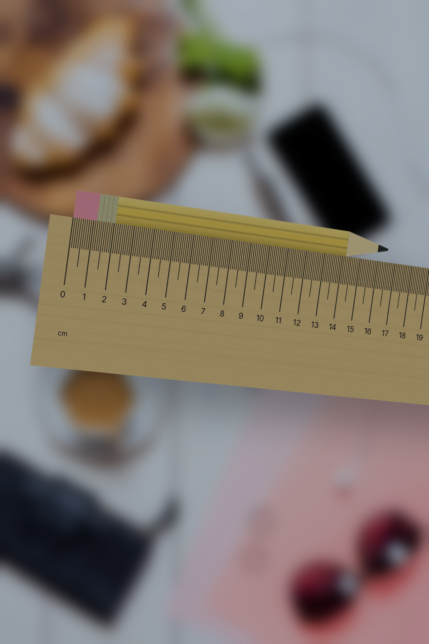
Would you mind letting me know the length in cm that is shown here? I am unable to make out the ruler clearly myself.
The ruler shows 16.5 cm
